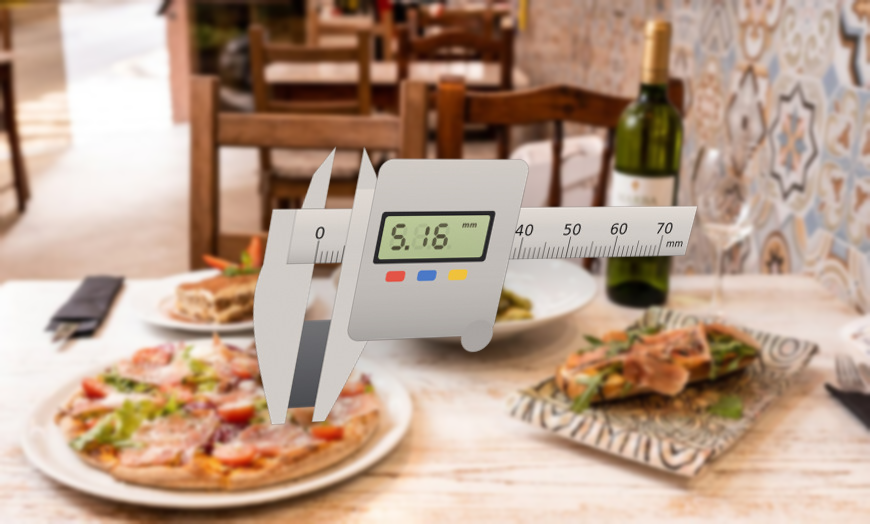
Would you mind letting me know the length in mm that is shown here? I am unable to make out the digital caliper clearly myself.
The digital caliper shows 5.16 mm
